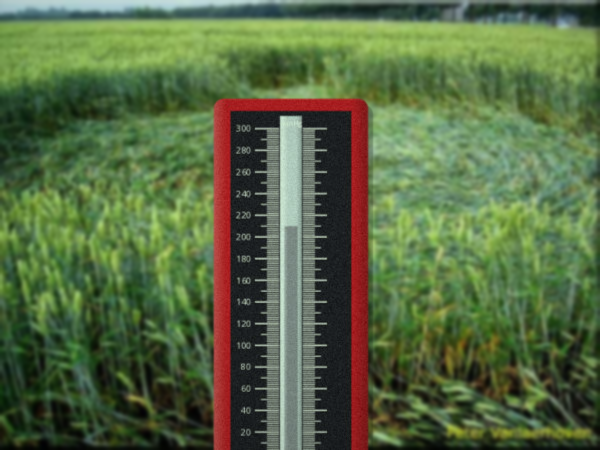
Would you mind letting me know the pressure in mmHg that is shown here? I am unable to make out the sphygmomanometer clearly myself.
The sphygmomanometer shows 210 mmHg
